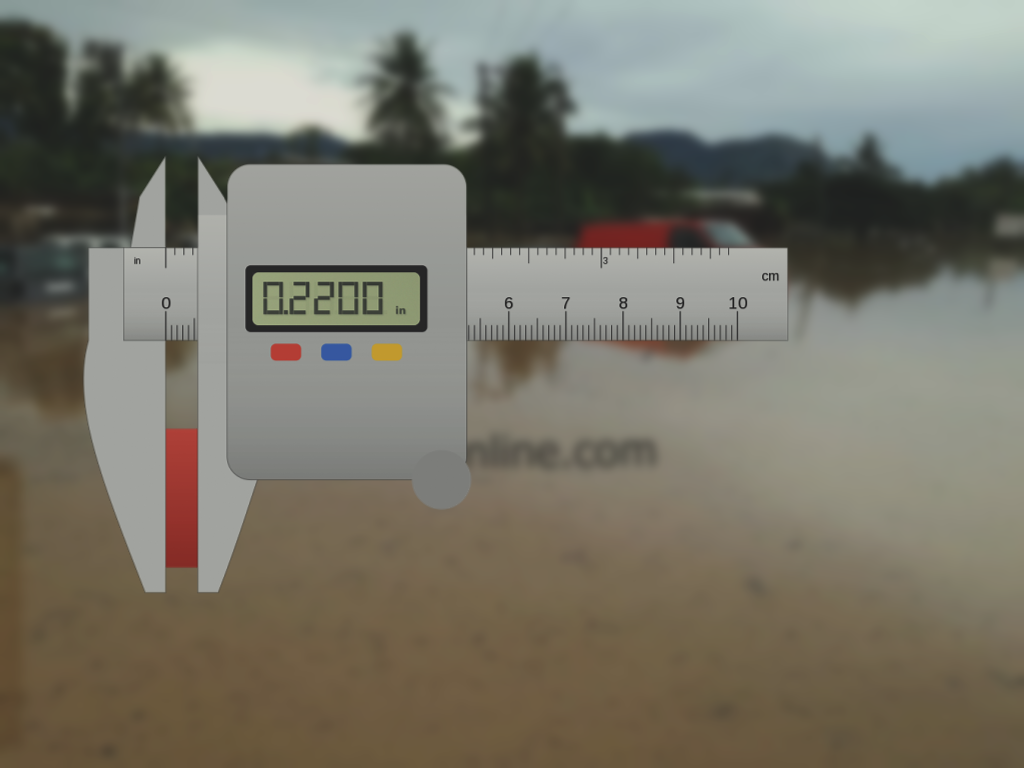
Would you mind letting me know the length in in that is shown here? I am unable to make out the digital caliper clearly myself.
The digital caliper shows 0.2200 in
